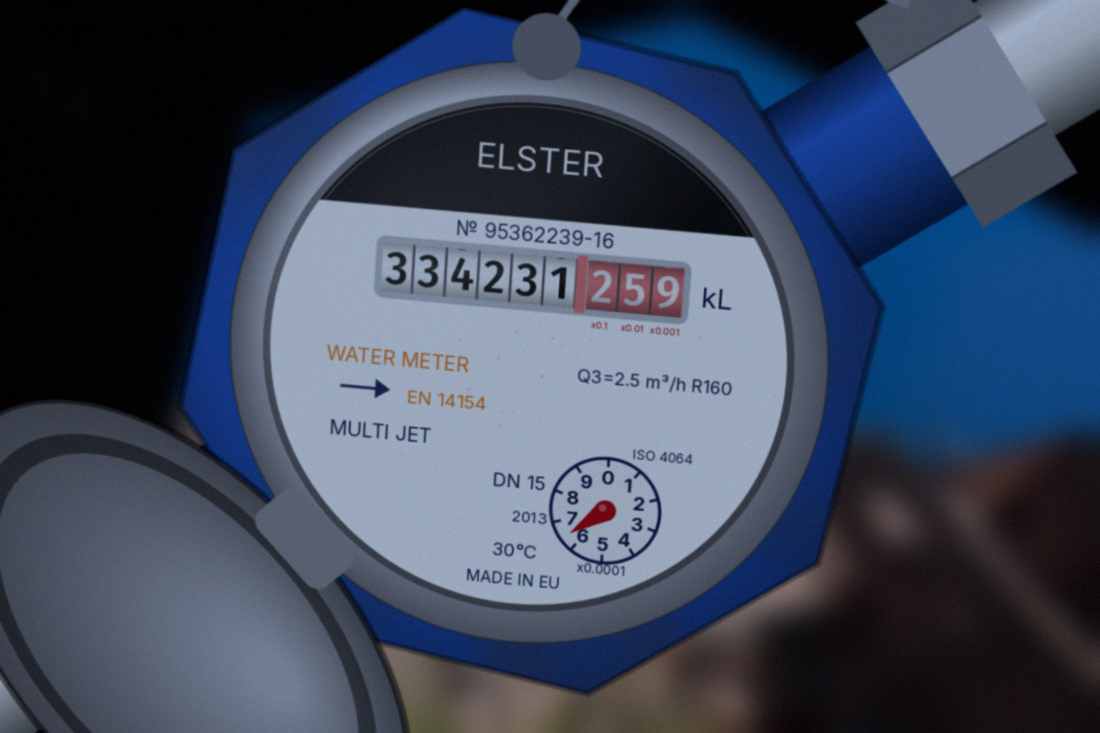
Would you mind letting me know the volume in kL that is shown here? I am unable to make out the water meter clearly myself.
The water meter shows 334231.2596 kL
